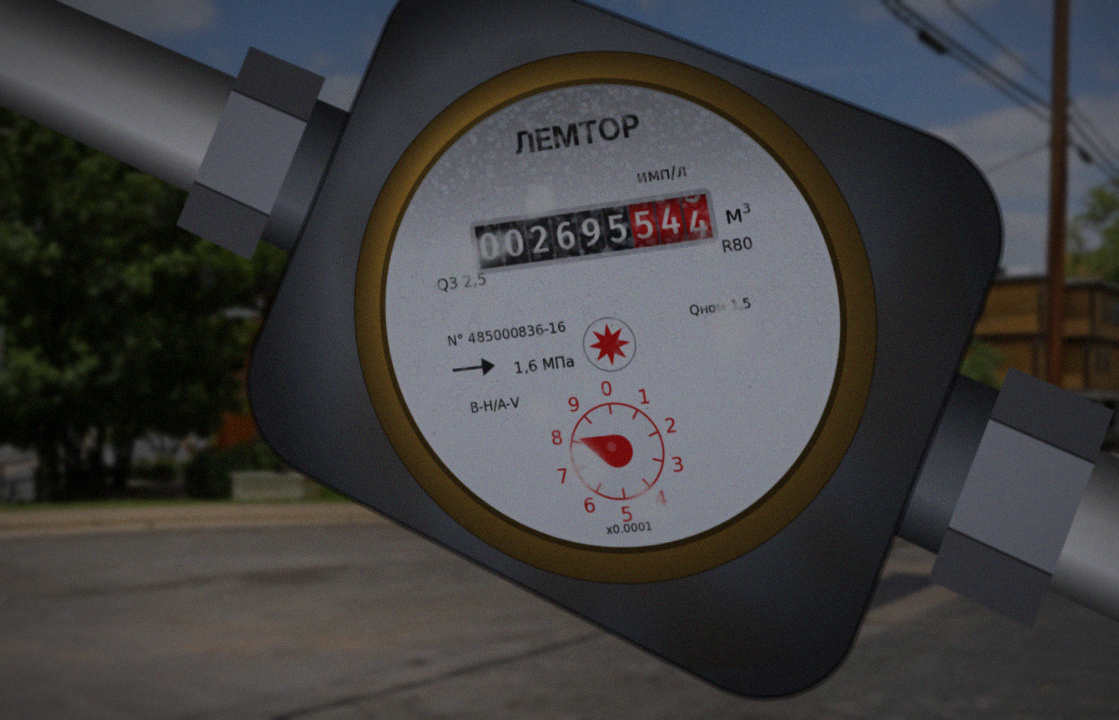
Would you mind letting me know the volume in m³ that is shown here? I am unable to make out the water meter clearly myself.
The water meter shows 2695.5438 m³
